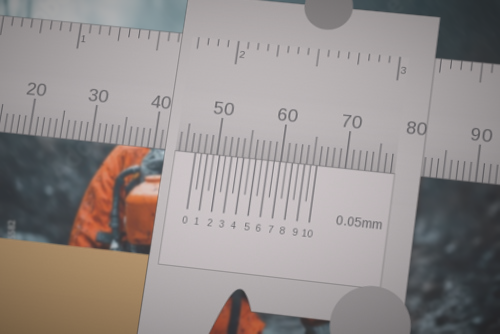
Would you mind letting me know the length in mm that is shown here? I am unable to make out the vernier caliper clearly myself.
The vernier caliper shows 46.6 mm
